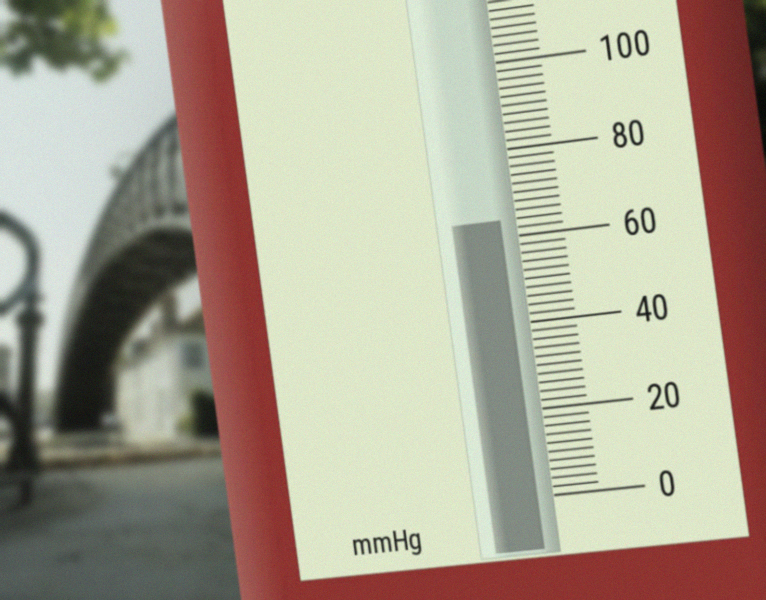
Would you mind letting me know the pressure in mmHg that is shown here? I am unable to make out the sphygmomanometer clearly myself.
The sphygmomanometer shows 64 mmHg
